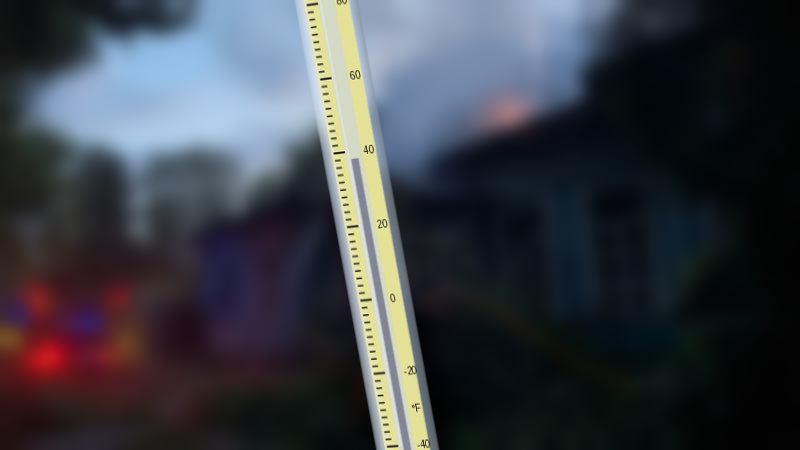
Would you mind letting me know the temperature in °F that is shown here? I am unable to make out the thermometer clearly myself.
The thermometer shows 38 °F
